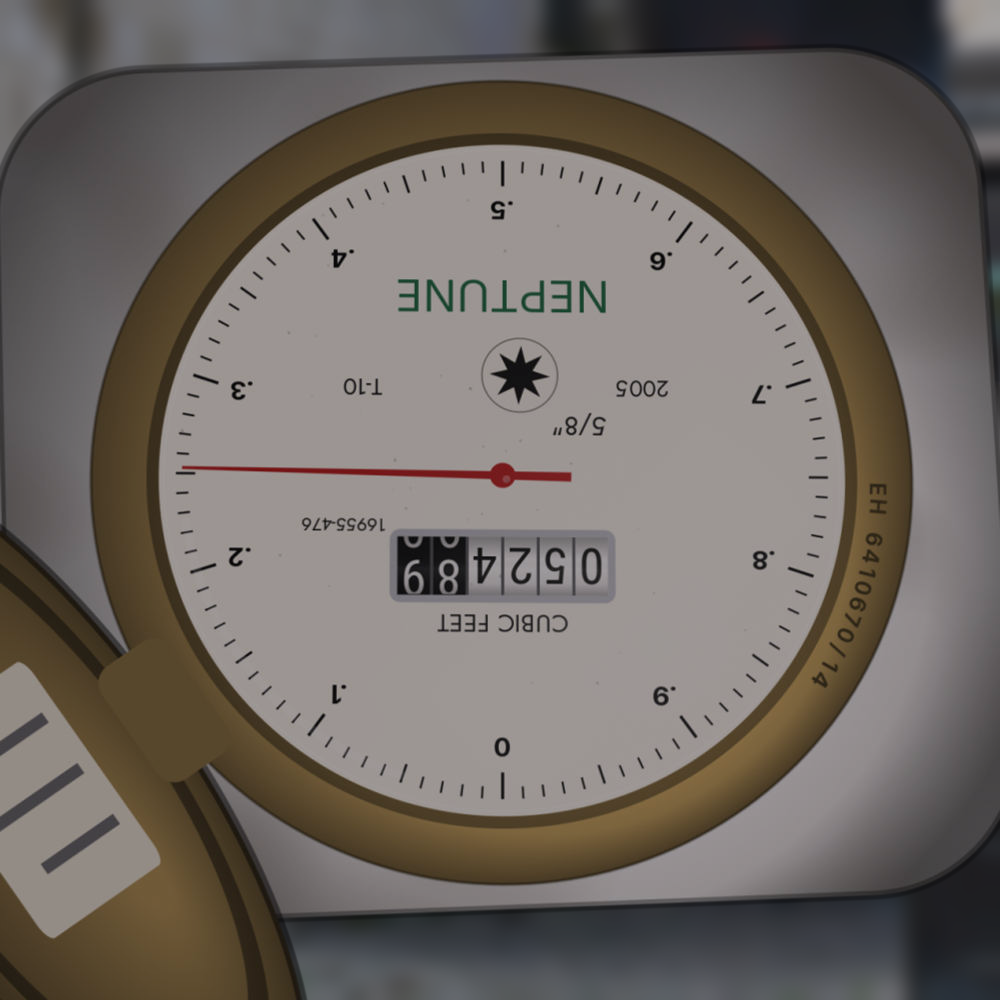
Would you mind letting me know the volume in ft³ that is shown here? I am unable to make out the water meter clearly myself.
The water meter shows 52489.25 ft³
